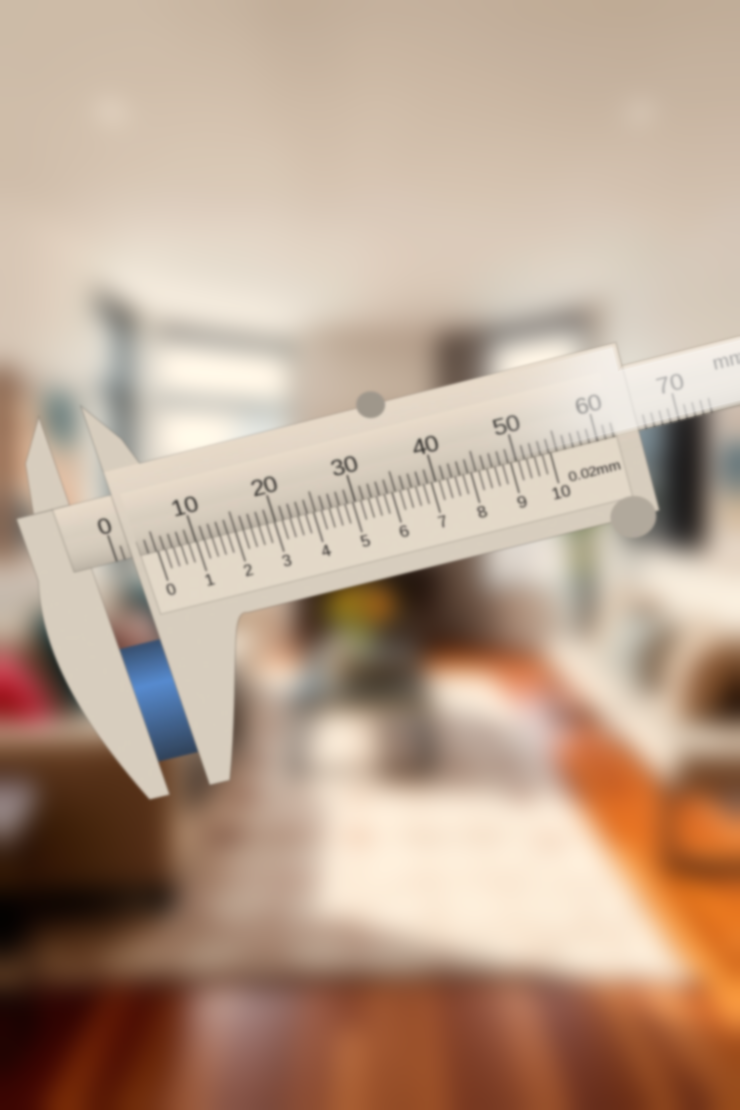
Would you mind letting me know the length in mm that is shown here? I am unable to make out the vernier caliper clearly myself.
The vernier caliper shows 5.2 mm
